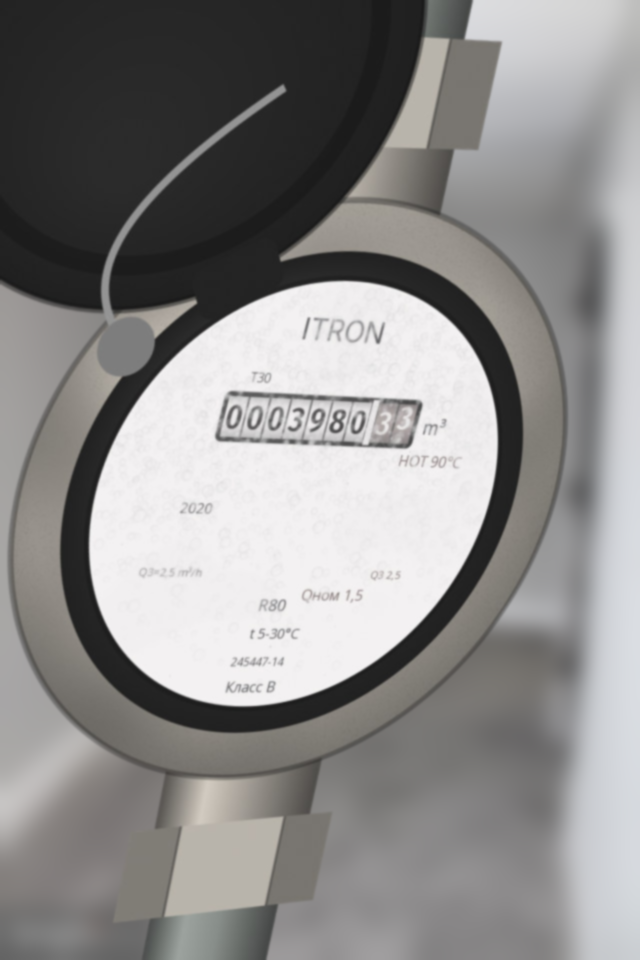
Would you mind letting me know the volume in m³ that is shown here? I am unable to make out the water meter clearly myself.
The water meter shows 3980.33 m³
